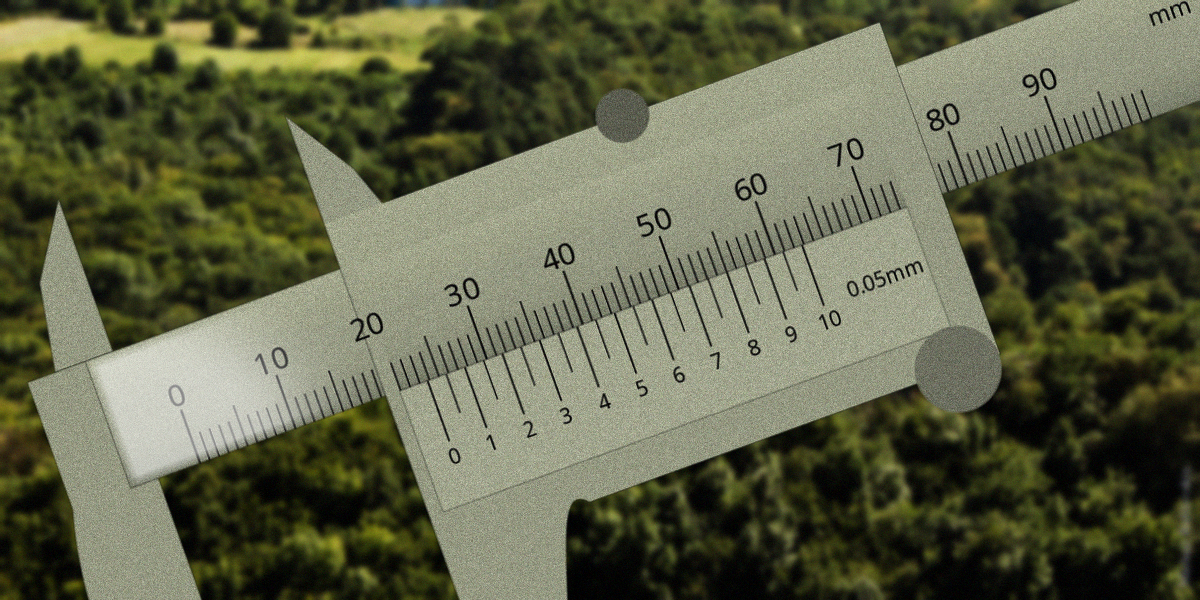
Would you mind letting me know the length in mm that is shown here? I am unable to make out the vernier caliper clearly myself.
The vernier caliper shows 23.8 mm
